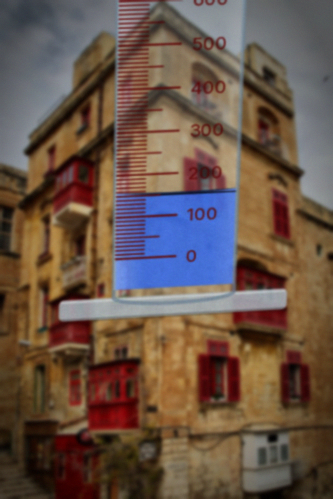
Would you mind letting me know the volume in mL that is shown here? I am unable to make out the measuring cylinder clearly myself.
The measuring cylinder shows 150 mL
